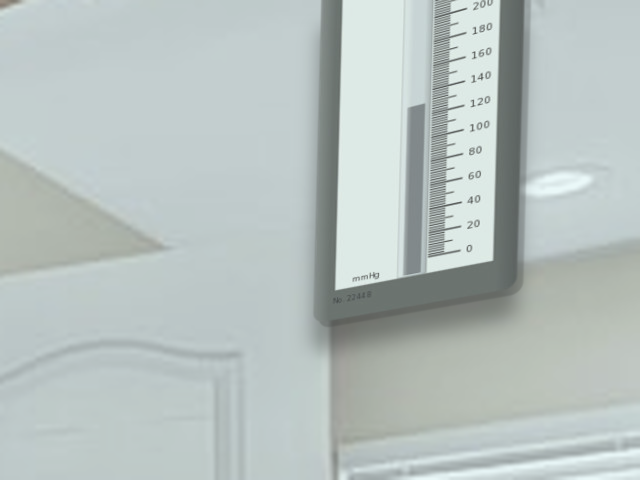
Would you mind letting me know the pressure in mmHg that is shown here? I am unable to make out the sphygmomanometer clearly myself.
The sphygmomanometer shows 130 mmHg
